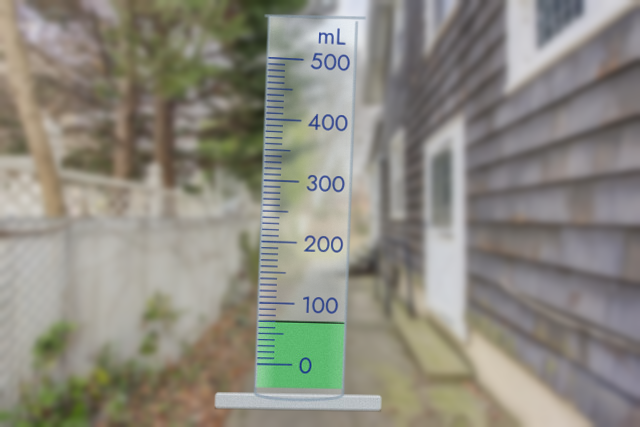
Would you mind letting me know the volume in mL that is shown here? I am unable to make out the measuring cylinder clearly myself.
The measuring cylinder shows 70 mL
